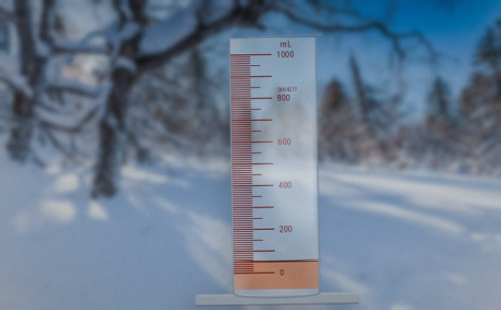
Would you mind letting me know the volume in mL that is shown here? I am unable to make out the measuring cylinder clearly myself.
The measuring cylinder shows 50 mL
